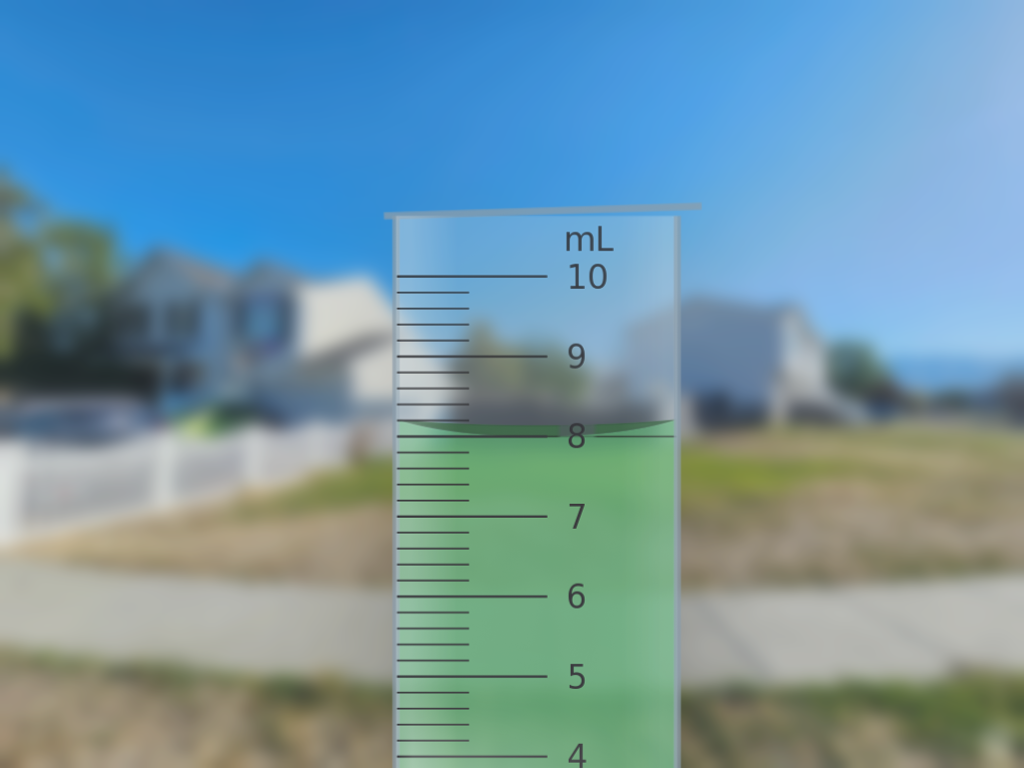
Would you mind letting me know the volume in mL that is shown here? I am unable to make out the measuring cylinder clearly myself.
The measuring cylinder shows 8 mL
